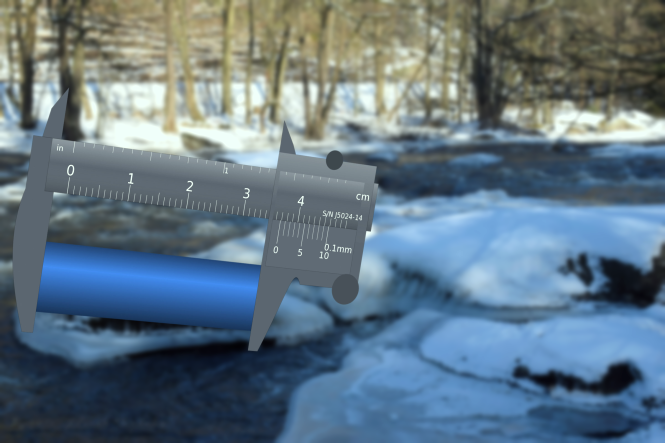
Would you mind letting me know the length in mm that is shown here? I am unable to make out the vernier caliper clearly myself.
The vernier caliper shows 36.8 mm
